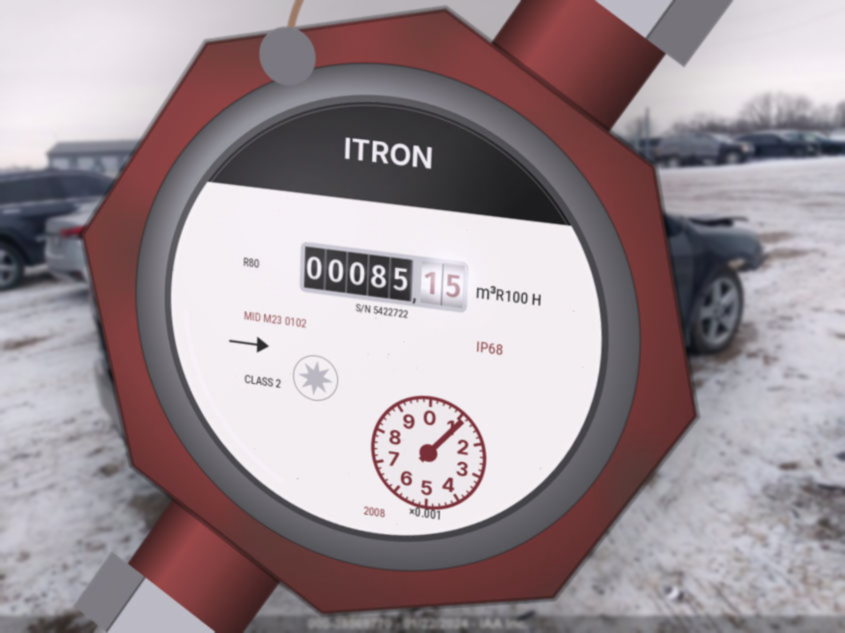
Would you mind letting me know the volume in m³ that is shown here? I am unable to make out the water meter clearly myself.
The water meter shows 85.151 m³
